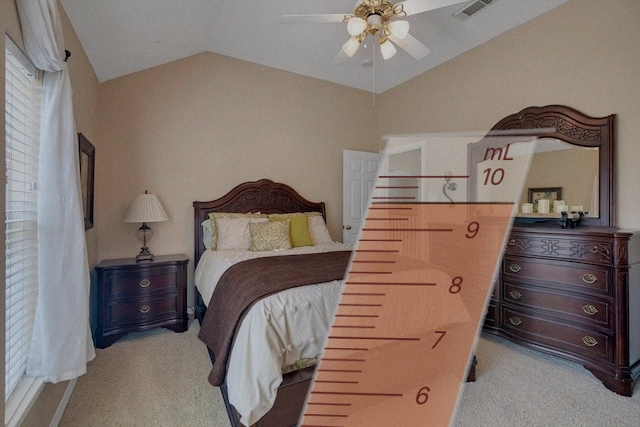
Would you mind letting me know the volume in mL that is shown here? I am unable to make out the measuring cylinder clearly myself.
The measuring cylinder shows 9.5 mL
